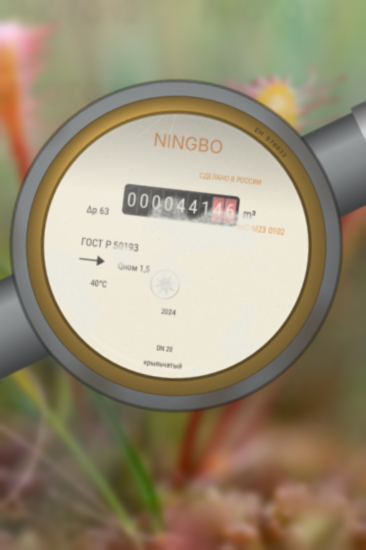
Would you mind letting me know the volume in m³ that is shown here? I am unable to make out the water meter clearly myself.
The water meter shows 441.46 m³
